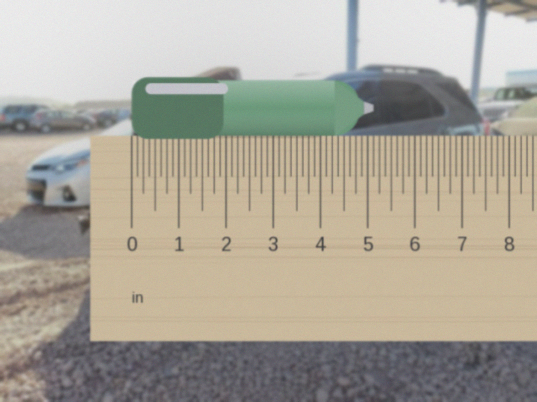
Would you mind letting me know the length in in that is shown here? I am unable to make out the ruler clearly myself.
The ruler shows 5.125 in
